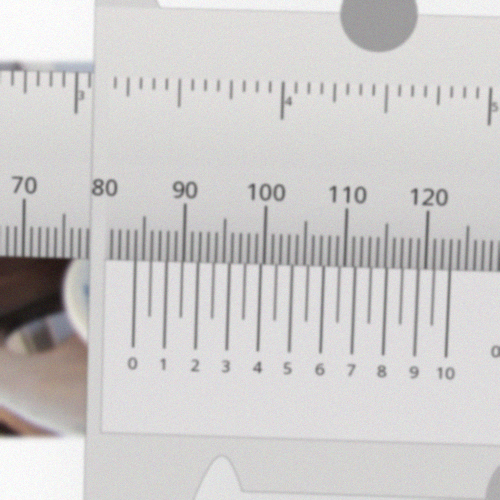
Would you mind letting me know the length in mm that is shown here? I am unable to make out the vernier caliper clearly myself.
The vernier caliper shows 84.0 mm
